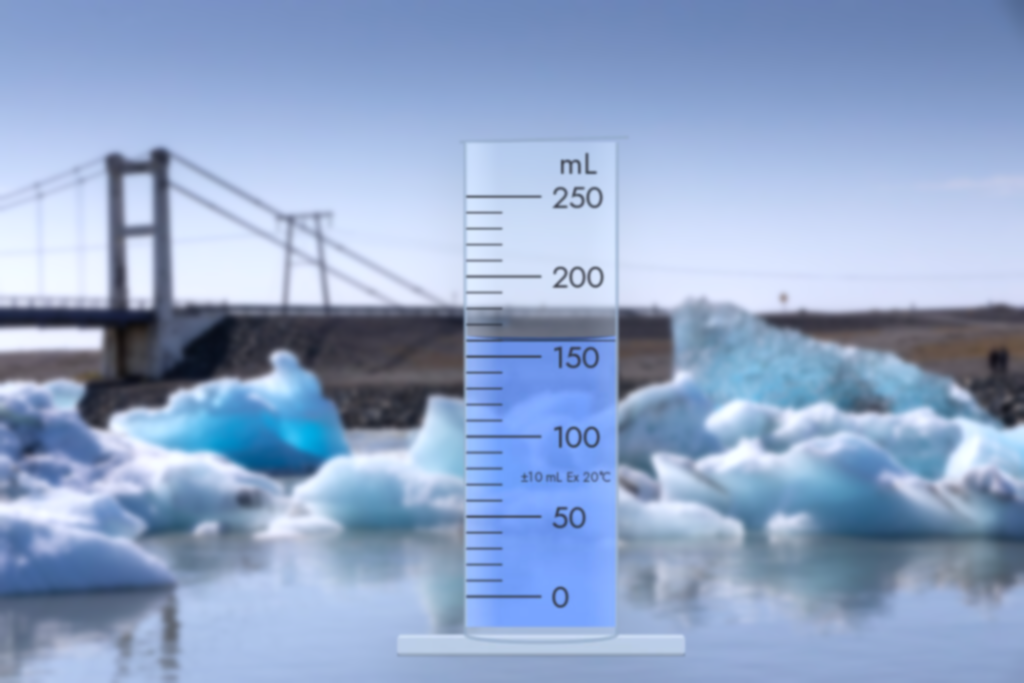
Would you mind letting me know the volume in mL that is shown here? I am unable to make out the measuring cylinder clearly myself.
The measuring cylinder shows 160 mL
